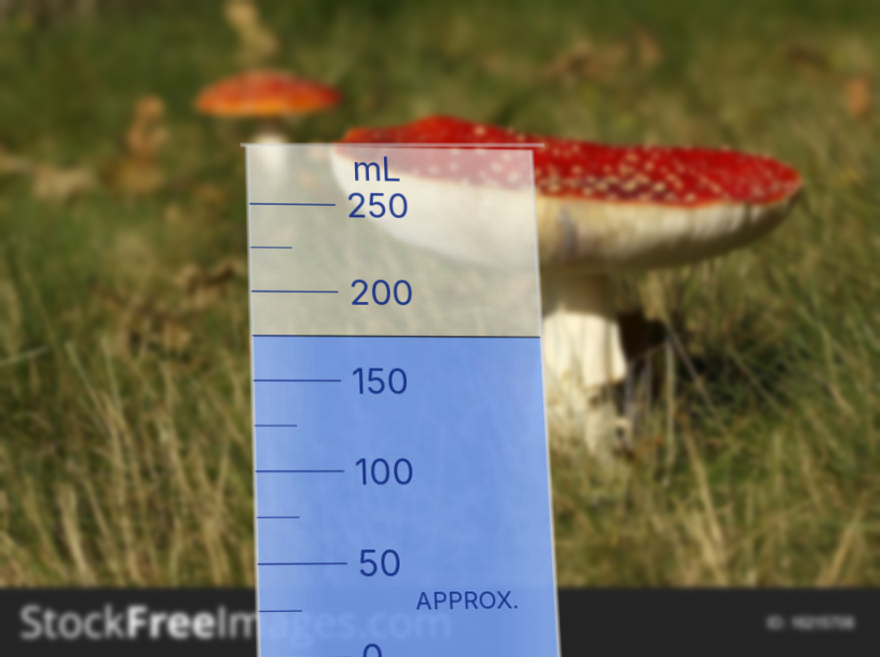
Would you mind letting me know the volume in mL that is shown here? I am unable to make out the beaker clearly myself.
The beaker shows 175 mL
